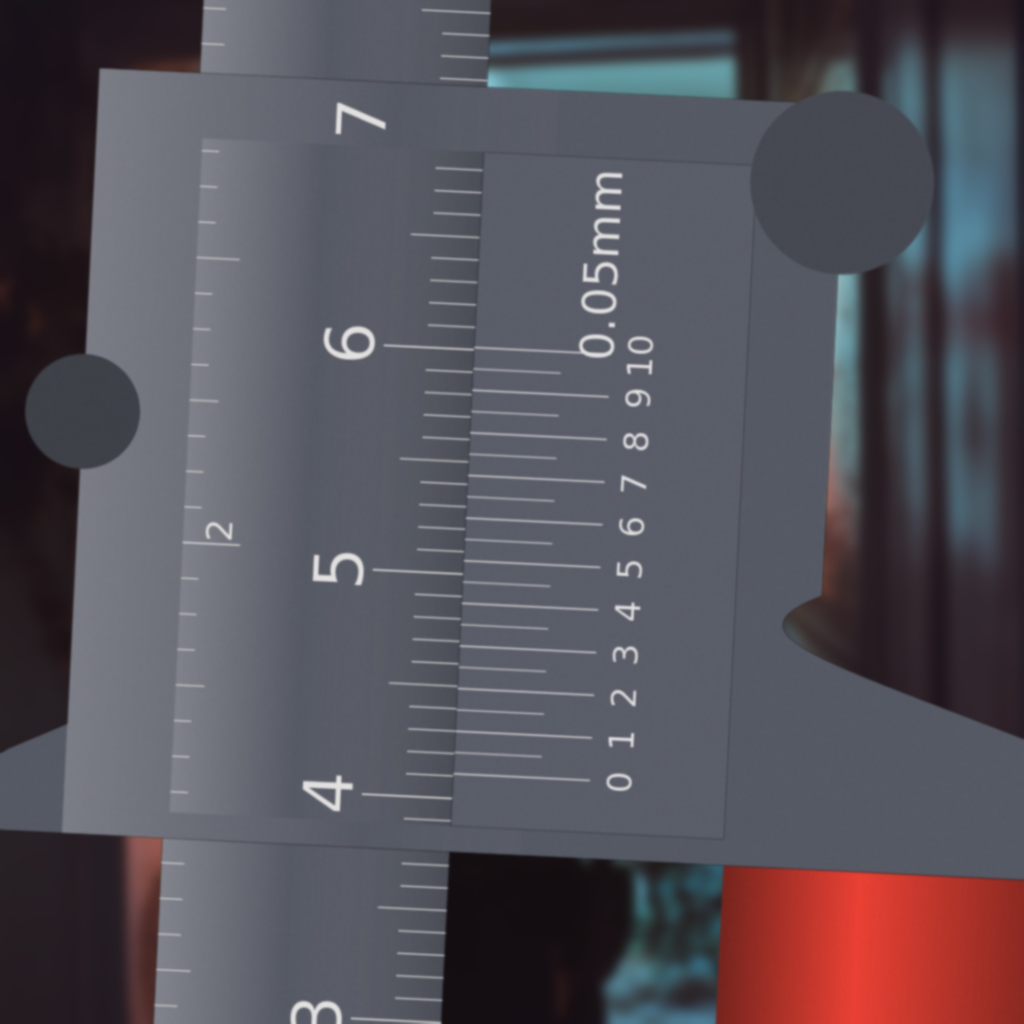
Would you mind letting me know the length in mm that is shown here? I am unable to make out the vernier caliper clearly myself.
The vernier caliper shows 41.1 mm
